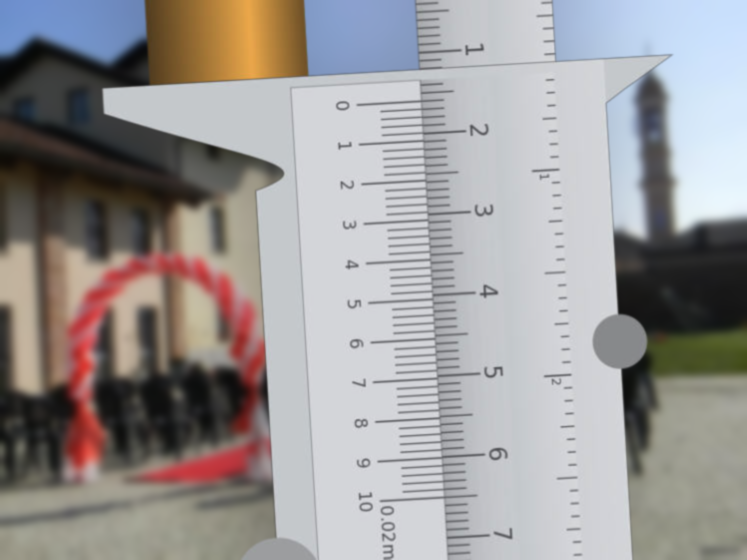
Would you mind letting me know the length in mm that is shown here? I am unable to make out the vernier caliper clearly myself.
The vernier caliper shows 16.0 mm
